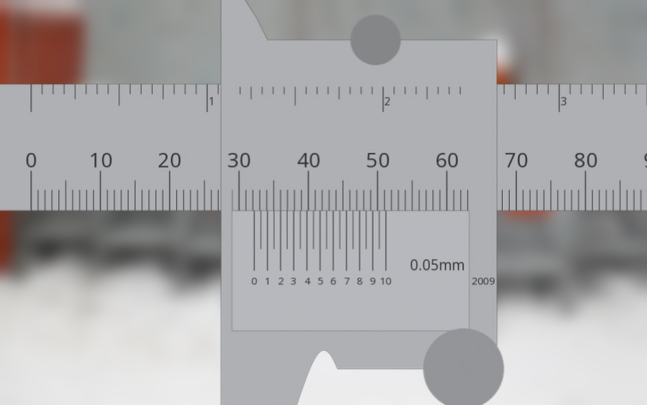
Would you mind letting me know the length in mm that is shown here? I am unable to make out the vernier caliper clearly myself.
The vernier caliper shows 32.2 mm
